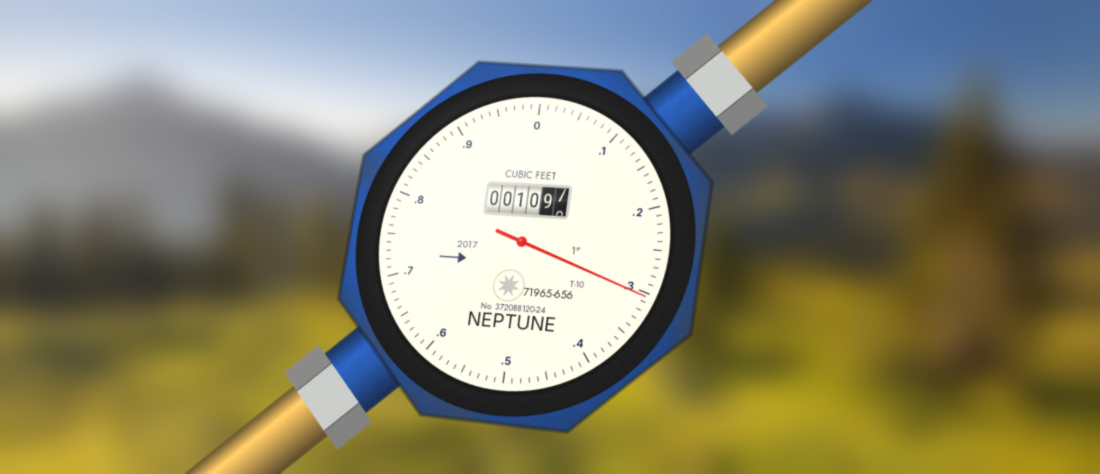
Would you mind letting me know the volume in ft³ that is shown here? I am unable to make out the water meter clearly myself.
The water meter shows 1097.30 ft³
